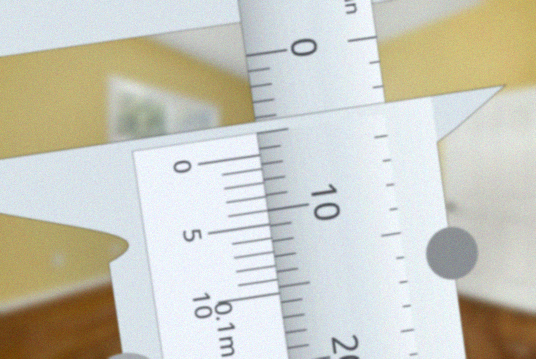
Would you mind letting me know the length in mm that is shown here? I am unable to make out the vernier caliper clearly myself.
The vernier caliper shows 6.4 mm
